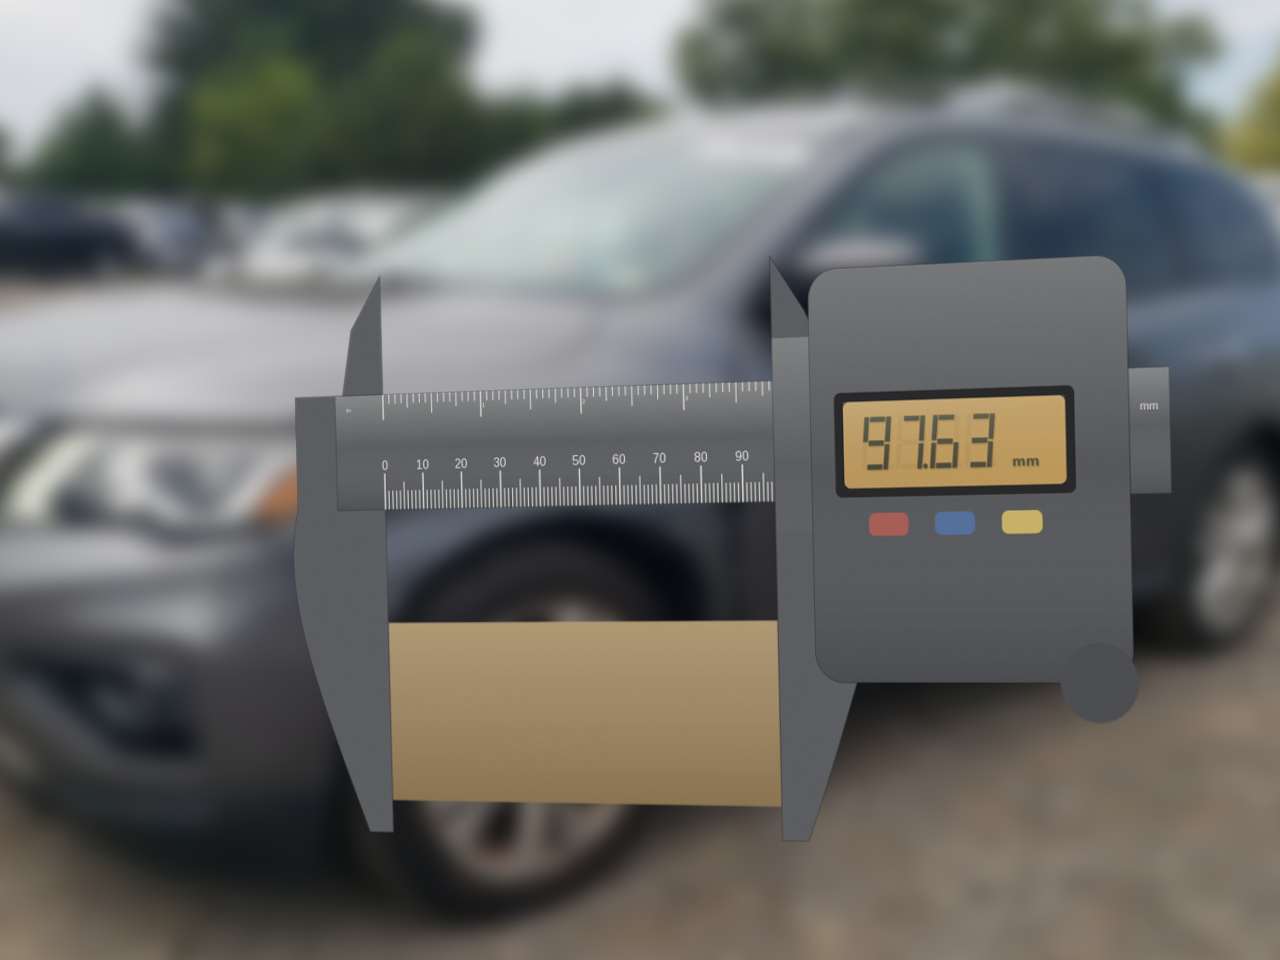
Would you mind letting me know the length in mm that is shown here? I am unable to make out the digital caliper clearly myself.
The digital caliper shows 97.63 mm
